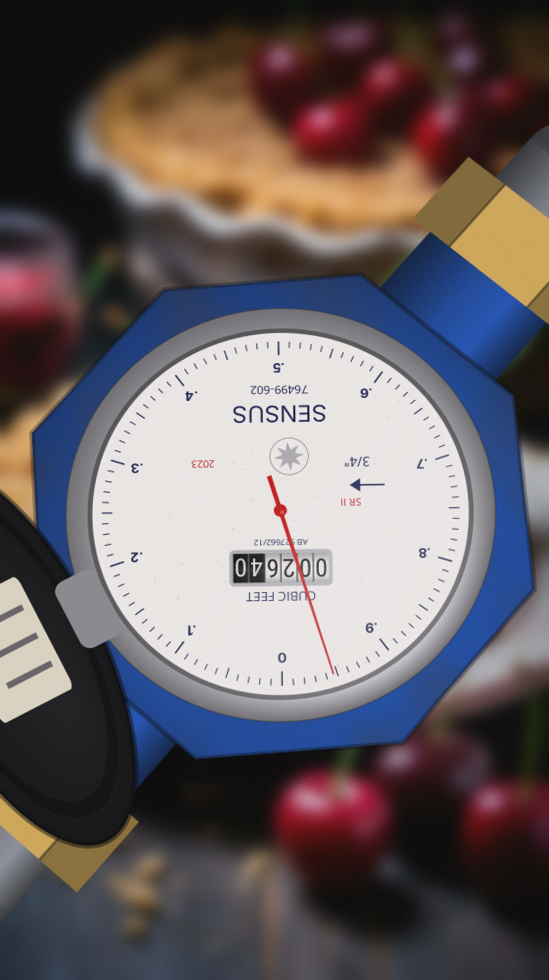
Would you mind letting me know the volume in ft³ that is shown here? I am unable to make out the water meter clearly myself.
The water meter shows 2639.95 ft³
